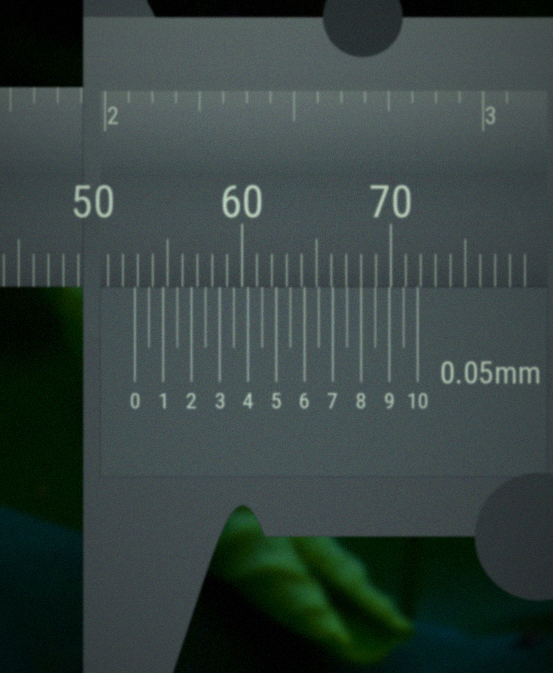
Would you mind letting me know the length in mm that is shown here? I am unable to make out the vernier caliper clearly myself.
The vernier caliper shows 52.8 mm
